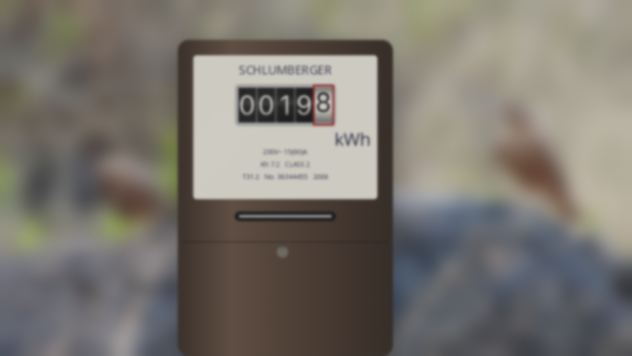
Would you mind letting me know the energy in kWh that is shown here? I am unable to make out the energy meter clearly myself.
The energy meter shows 19.8 kWh
